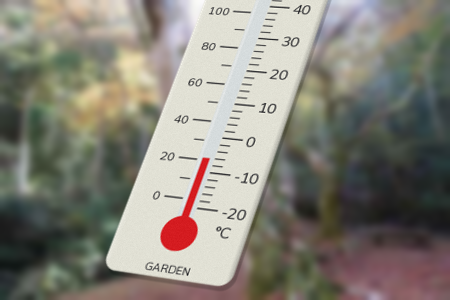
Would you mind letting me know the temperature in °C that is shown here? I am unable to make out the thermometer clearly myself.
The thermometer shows -6 °C
